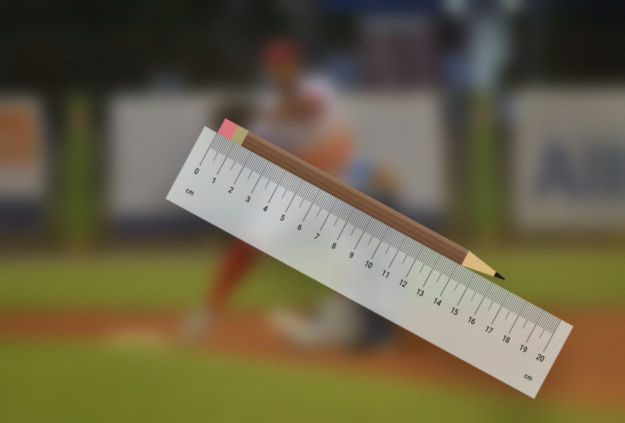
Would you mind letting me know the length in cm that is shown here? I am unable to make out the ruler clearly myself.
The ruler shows 16.5 cm
